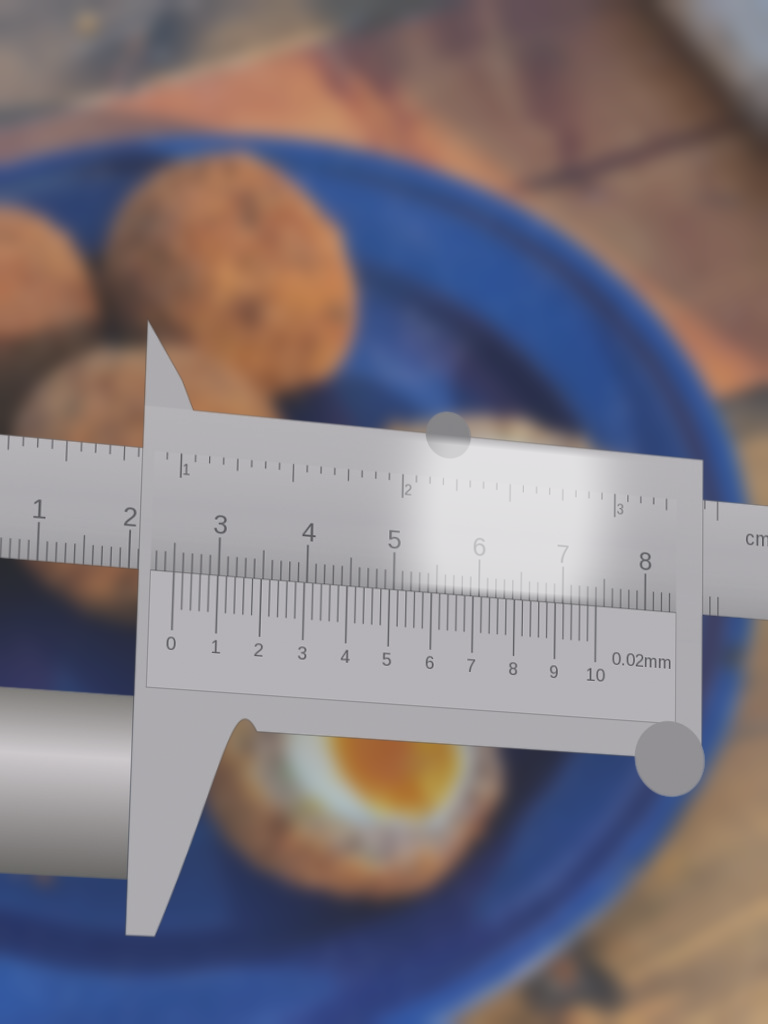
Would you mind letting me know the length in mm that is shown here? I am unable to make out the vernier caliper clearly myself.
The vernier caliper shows 25.0 mm
